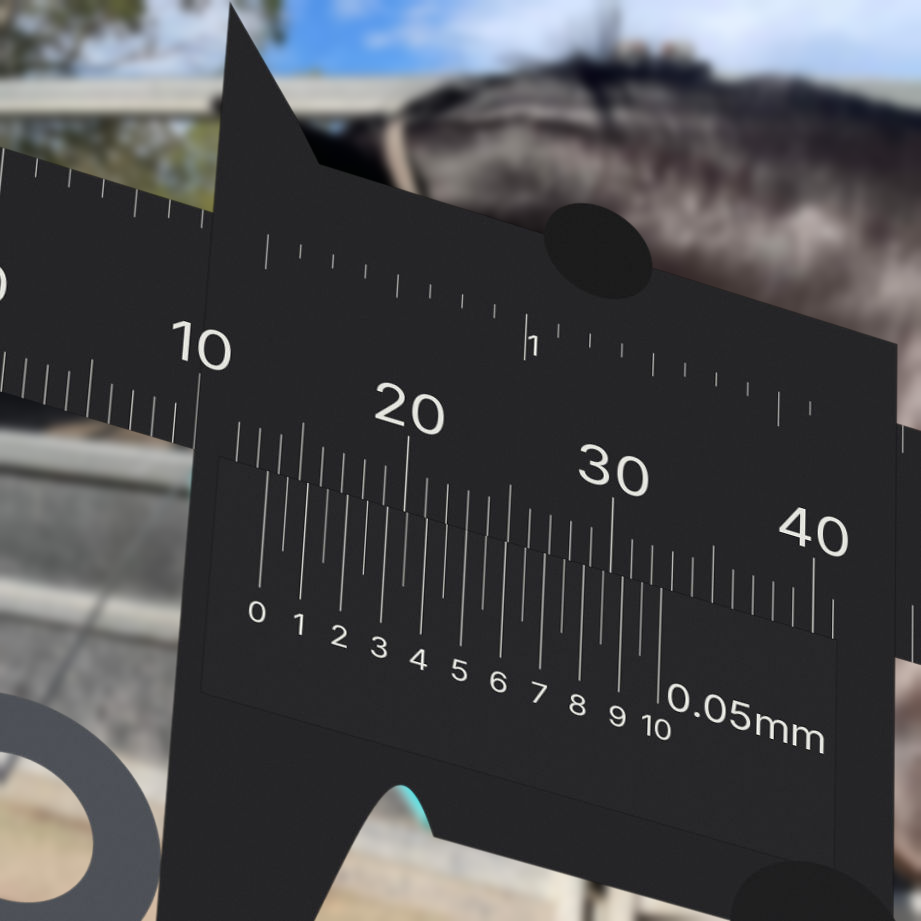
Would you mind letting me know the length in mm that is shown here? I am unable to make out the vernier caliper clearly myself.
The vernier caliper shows 13.5 mm
